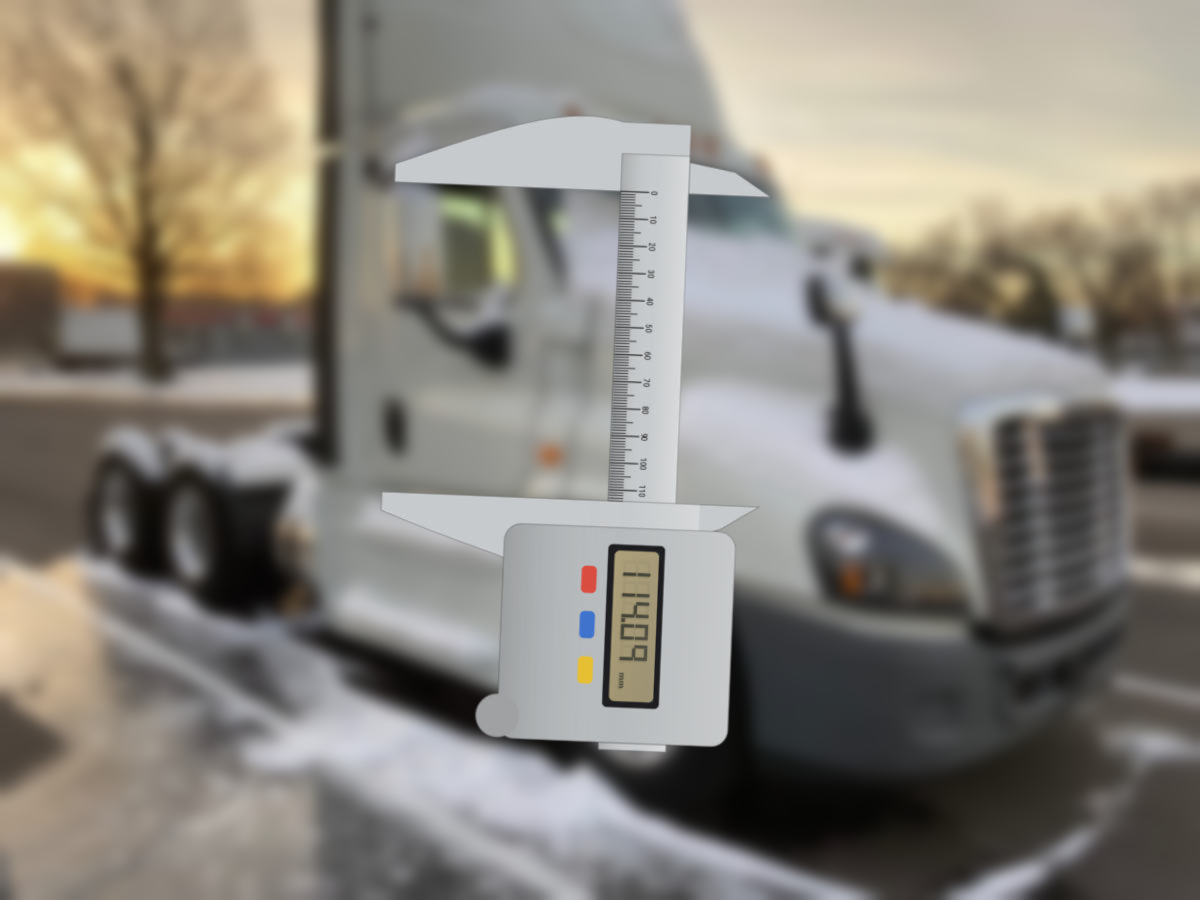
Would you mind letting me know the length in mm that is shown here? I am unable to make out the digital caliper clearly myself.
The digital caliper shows 114.09 mm
